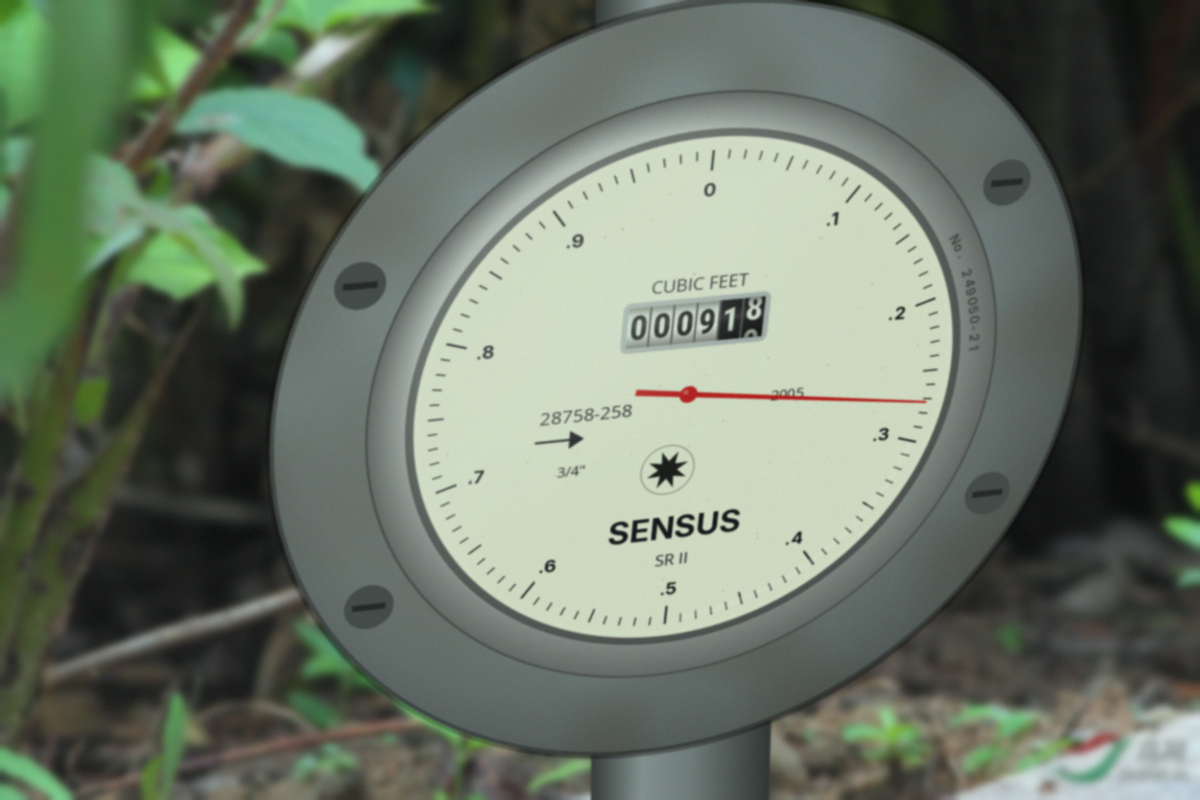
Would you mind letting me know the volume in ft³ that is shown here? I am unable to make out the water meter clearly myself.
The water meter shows 918.27 ft³
